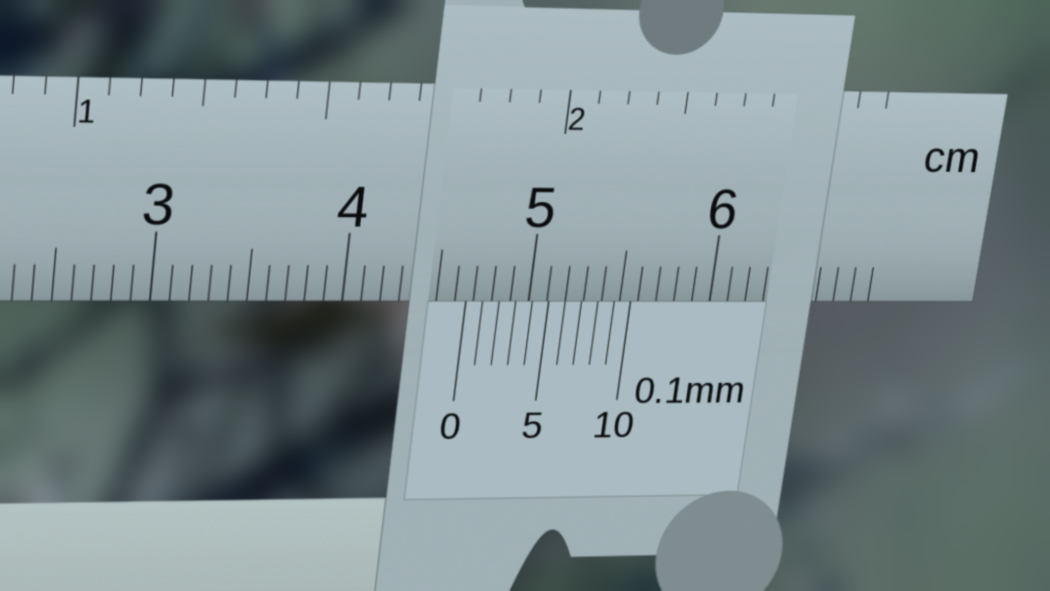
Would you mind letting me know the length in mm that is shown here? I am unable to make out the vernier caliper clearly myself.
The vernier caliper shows 46.6 mm
